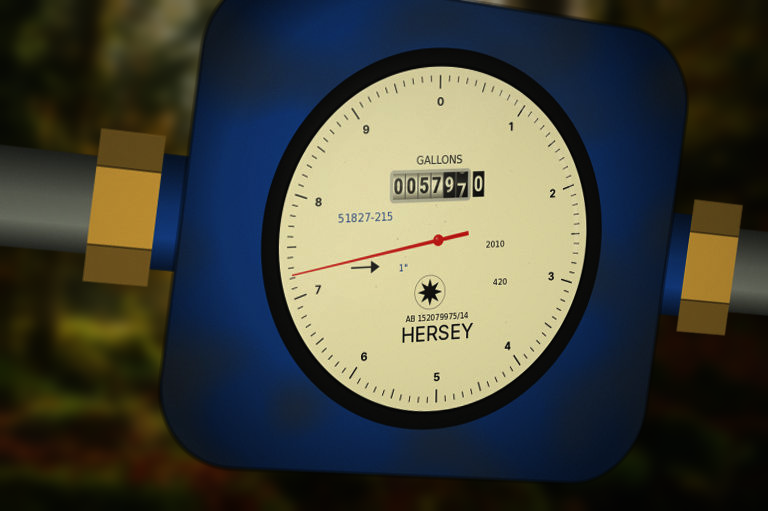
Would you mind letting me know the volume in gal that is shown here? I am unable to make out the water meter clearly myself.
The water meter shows 57967.2 gal
